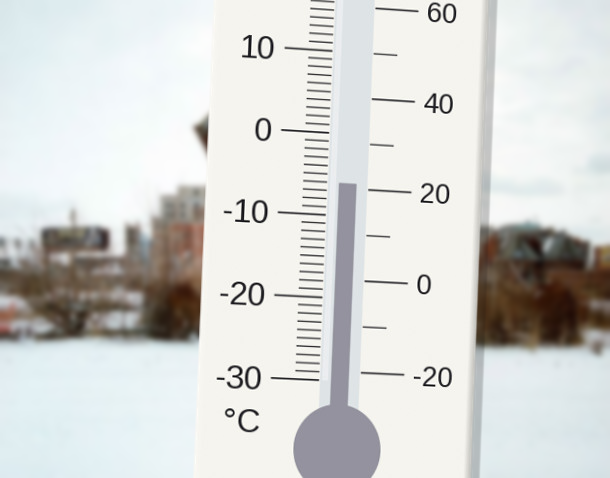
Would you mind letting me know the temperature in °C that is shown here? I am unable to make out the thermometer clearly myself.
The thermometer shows -6 °C
